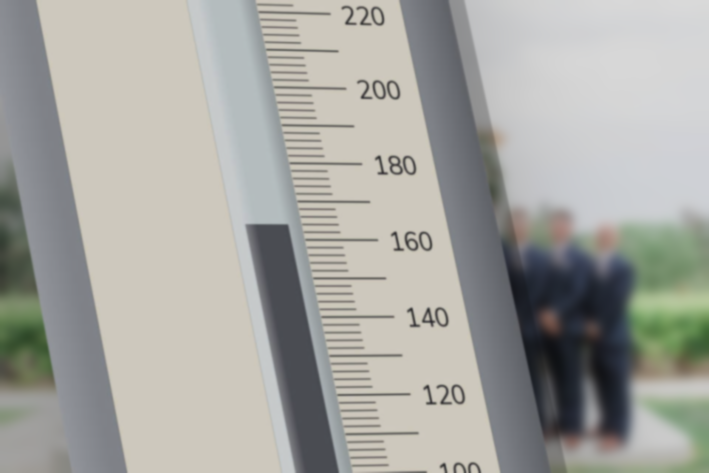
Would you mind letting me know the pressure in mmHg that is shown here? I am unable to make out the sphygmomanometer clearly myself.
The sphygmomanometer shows 164 mmHg
